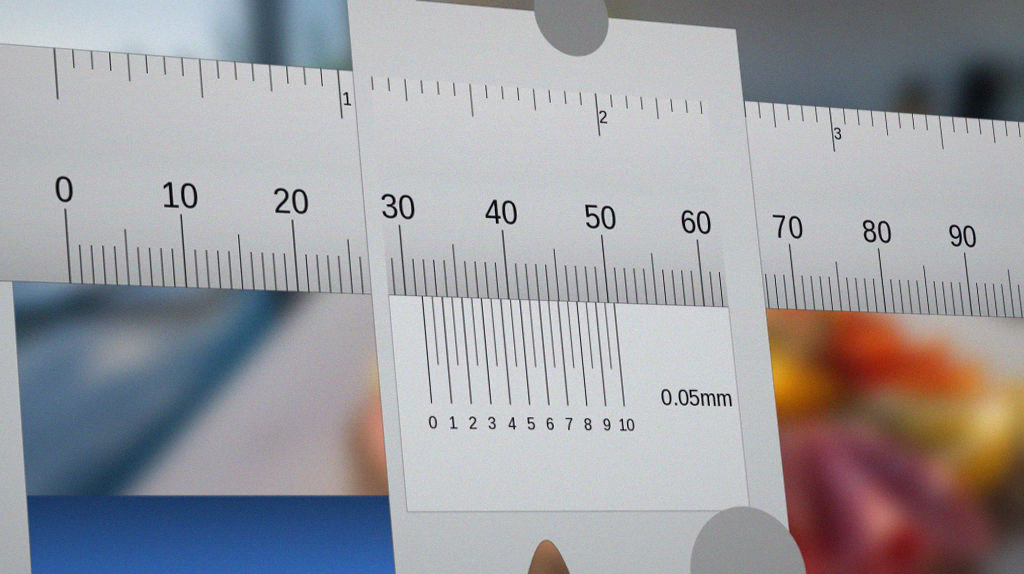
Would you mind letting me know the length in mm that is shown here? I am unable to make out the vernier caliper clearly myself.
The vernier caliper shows 31.6 mm
